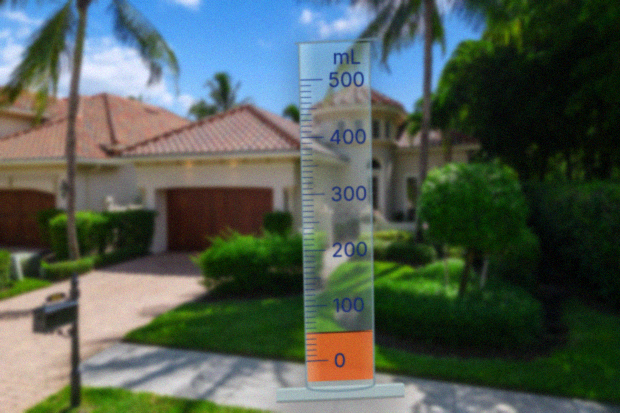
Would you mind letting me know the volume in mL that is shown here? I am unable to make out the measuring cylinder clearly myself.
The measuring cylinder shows 50 mL
